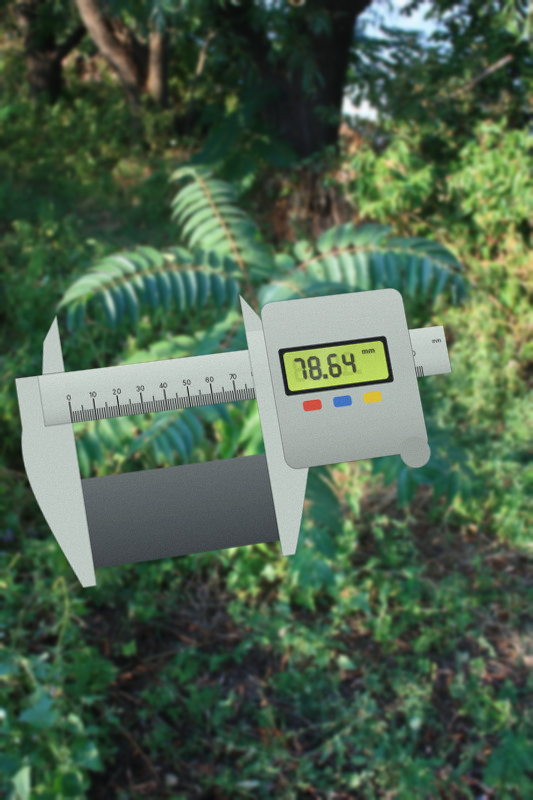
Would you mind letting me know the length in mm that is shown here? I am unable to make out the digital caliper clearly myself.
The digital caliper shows 78.64 mm
